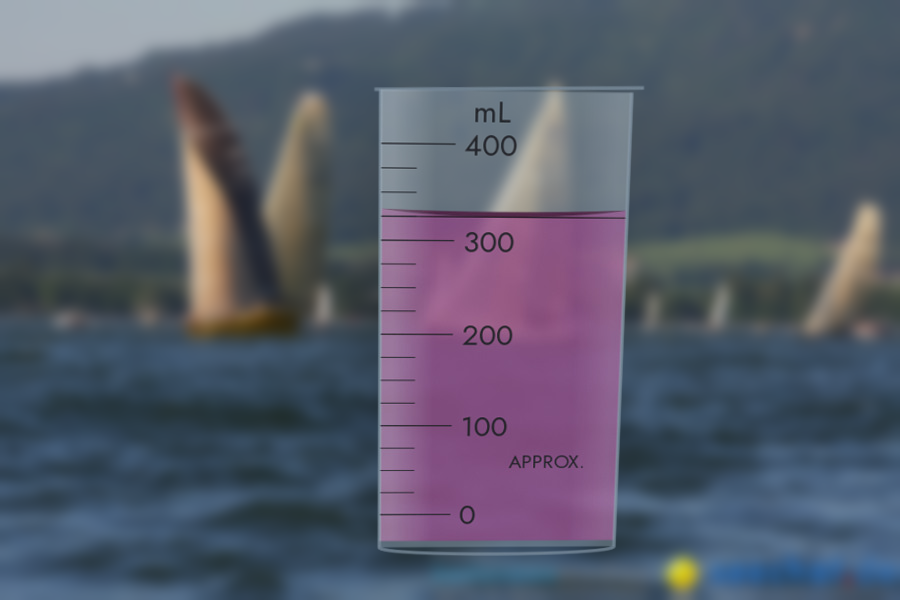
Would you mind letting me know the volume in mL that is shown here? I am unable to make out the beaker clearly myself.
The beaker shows 325 mL
